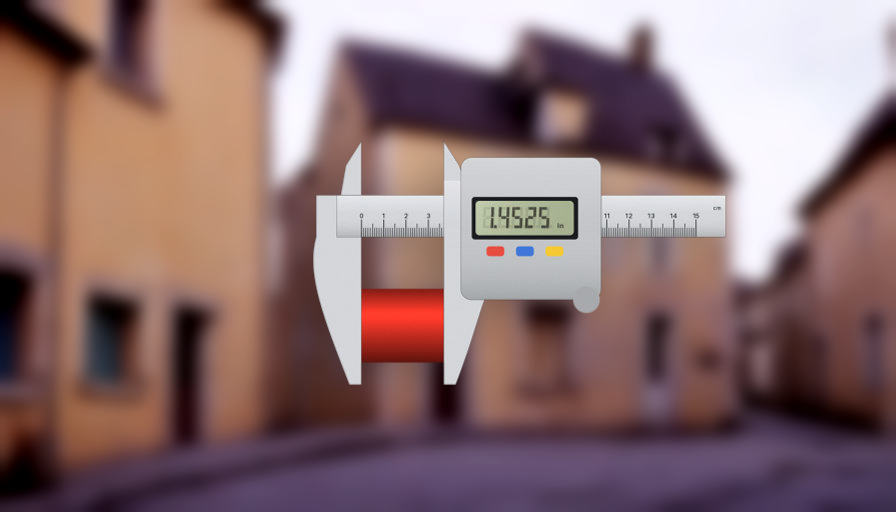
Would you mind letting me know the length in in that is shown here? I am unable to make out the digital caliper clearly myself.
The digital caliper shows 1.4525 in
